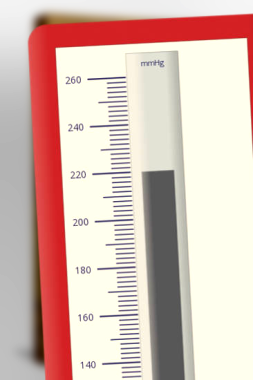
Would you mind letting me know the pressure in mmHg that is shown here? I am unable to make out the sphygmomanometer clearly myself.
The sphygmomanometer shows 220 mmHg
